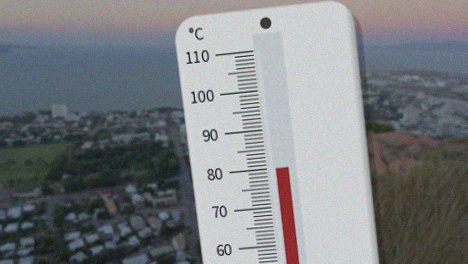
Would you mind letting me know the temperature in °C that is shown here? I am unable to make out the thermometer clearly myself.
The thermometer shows 80 °C
